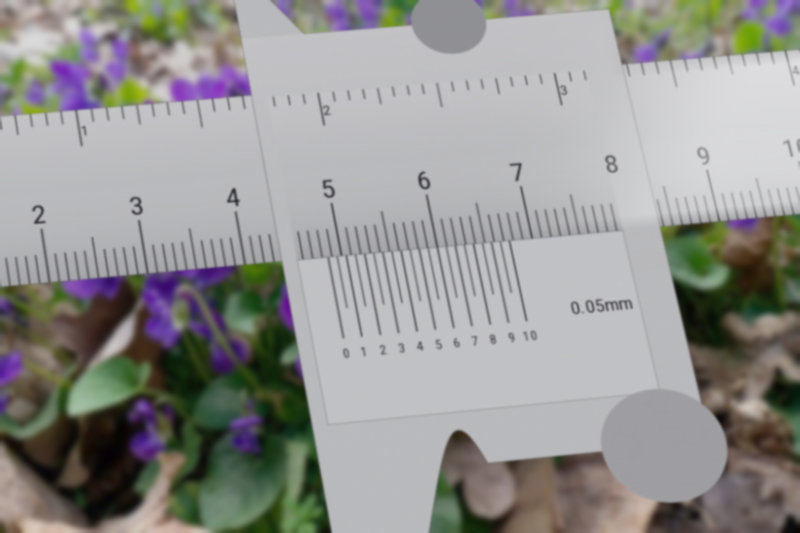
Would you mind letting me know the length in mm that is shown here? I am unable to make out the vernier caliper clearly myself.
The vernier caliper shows 48.6 mm
